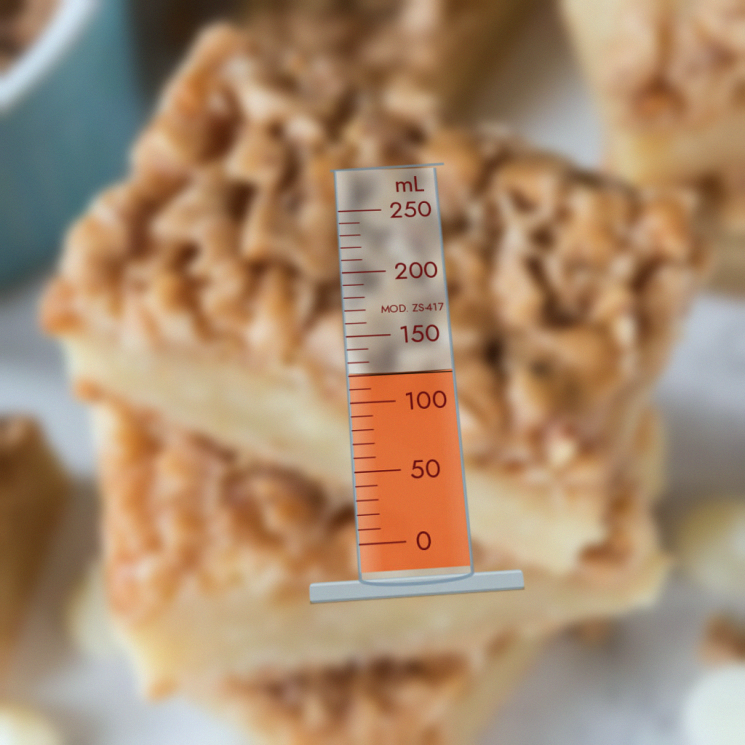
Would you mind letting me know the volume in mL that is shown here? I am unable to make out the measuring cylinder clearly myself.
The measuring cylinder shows 120 mL
